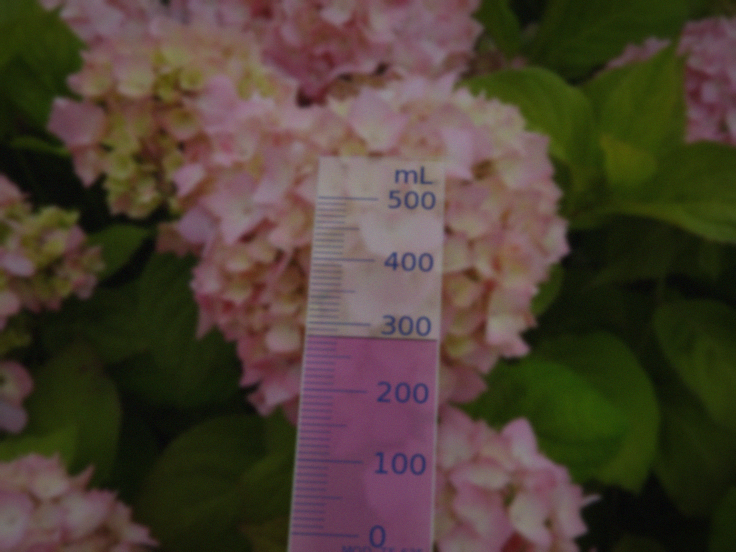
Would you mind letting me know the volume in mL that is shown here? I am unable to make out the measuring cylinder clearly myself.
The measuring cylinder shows 280 mL
